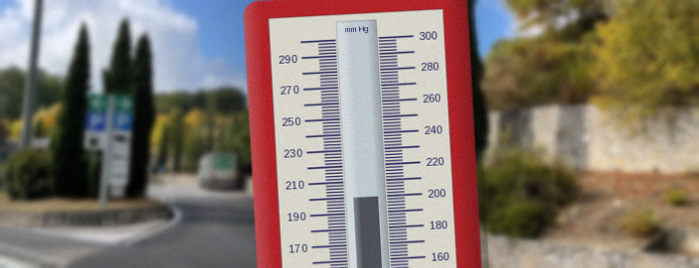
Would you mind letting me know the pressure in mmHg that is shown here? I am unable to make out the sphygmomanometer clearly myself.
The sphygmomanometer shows 200 mmHg
